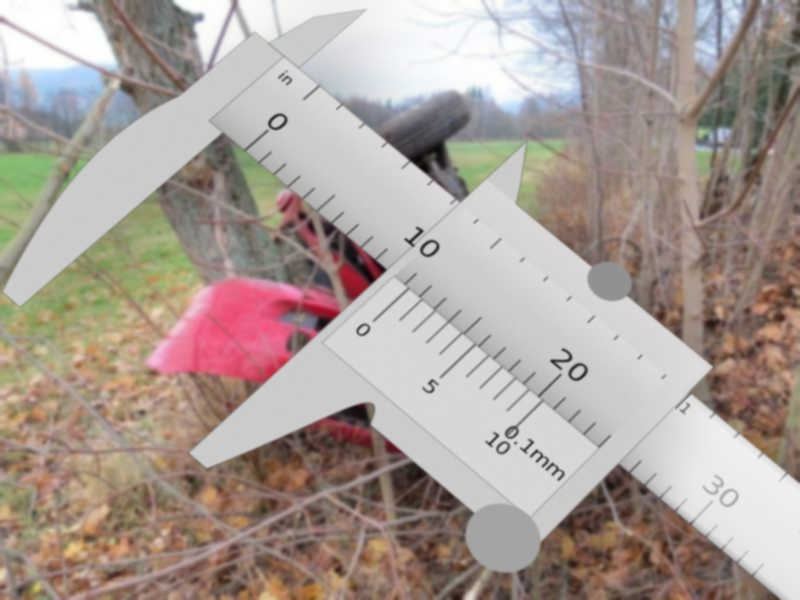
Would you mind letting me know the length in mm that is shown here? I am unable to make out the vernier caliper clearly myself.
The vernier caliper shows 11.3 mm
